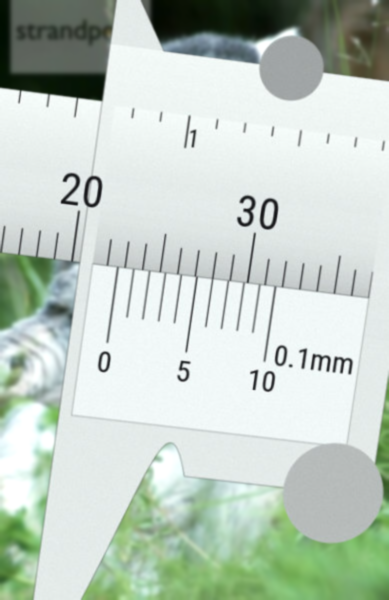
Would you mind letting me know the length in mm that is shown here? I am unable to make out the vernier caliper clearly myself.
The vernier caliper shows 22.6 mm
